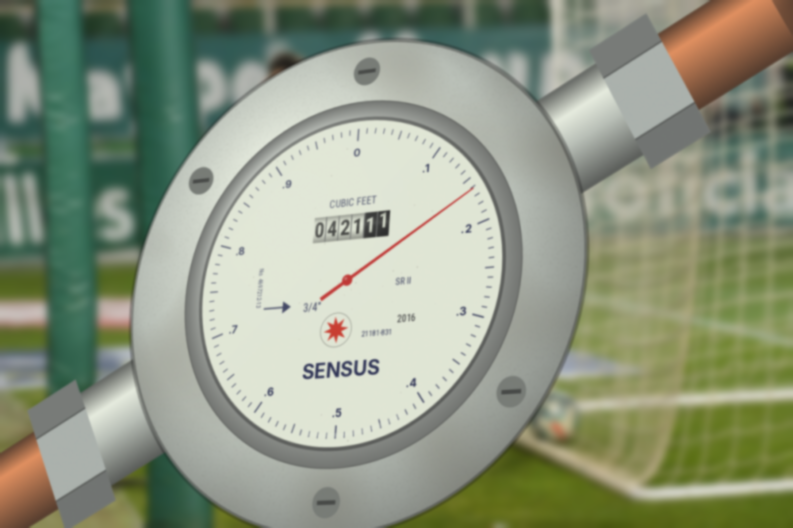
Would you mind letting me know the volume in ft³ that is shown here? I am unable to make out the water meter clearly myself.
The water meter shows 42111.16 ft³
